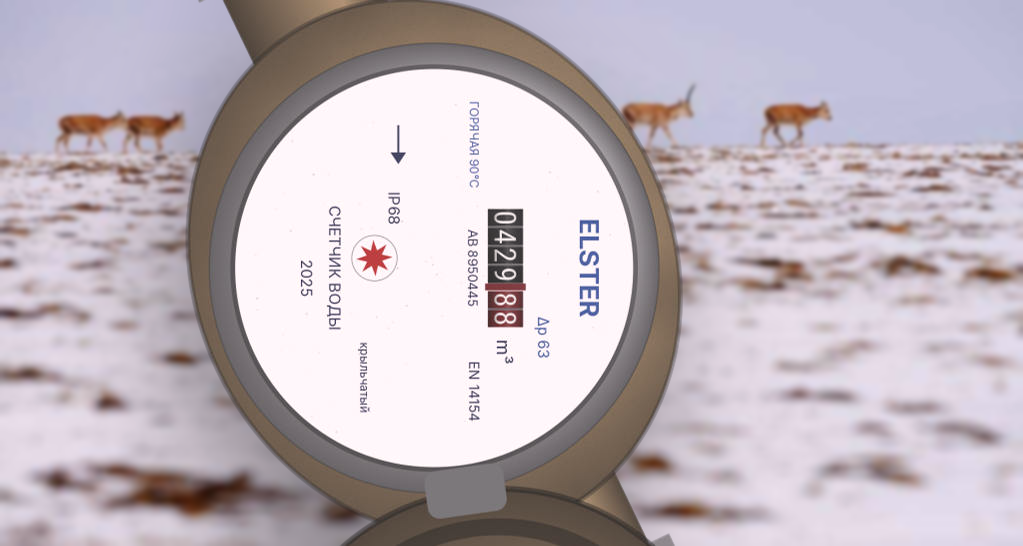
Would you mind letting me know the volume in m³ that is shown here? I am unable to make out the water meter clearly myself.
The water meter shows 429.88 m³
